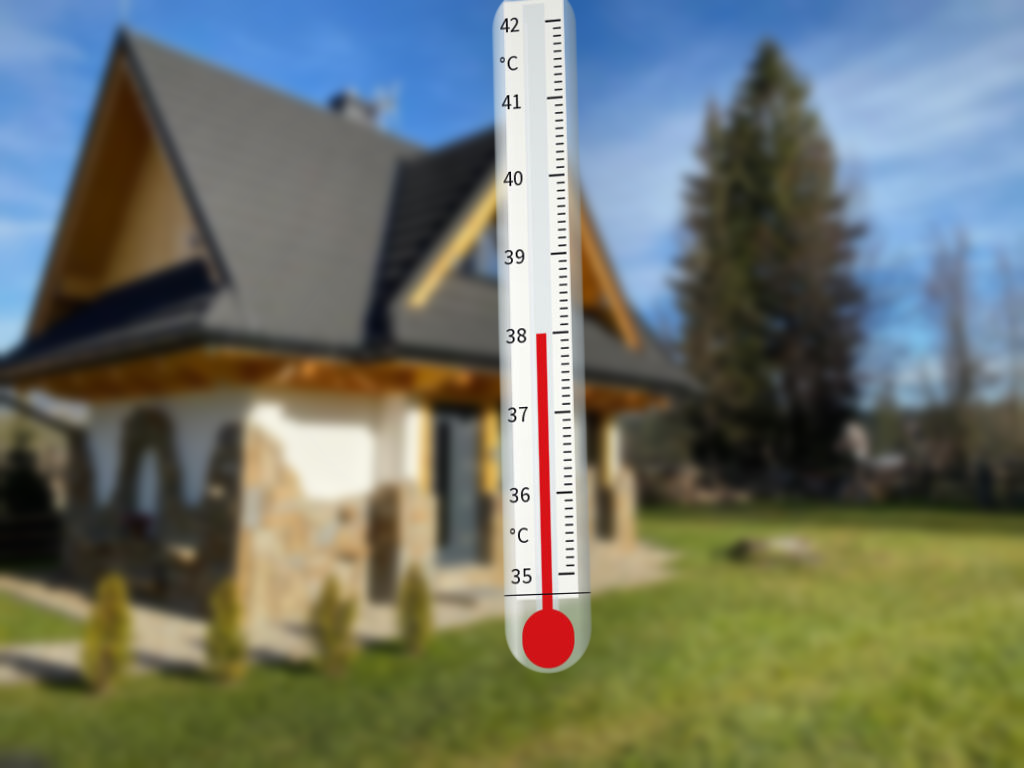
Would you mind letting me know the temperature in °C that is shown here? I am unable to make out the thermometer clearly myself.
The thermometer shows 38 °C
